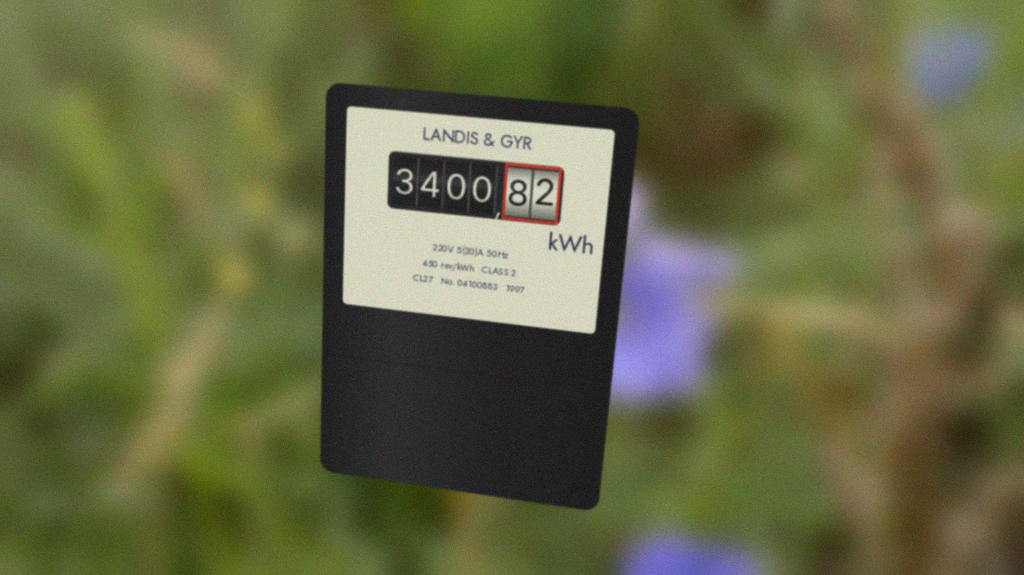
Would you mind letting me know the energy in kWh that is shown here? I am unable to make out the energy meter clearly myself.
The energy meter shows 3400.82 kWh
